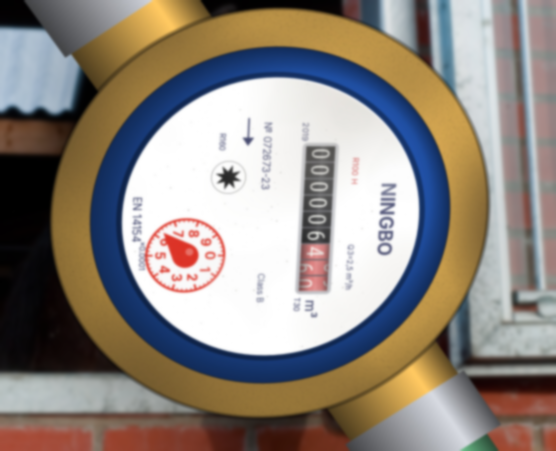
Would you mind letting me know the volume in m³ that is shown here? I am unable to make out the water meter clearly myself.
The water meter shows 6.4596 m³
